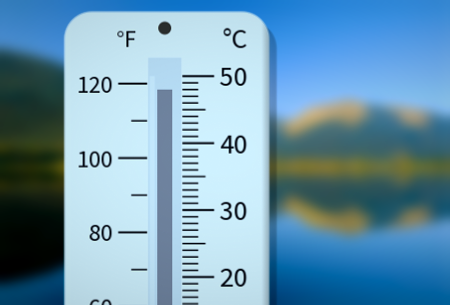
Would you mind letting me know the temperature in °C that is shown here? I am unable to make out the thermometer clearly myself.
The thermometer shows 48 °C
